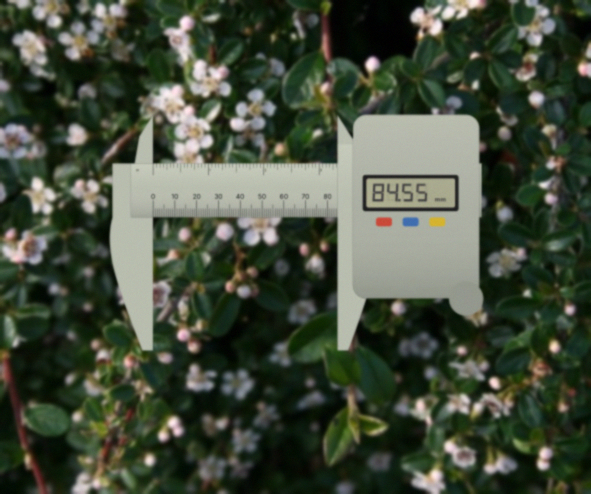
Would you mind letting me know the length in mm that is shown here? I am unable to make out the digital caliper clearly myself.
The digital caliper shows 84.55 mm
